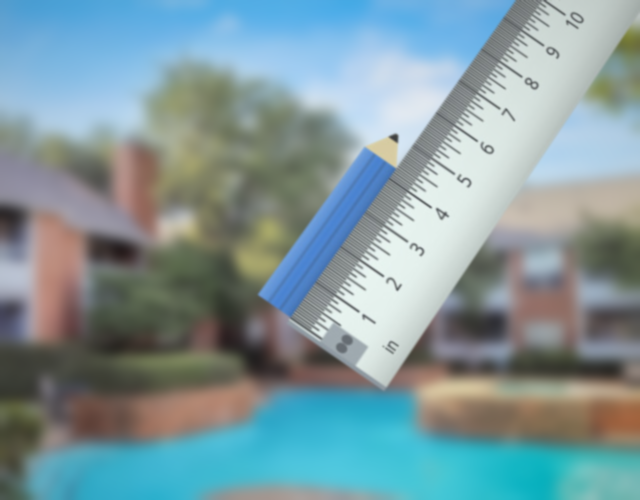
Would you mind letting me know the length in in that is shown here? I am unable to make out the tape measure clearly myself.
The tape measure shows 5 in
